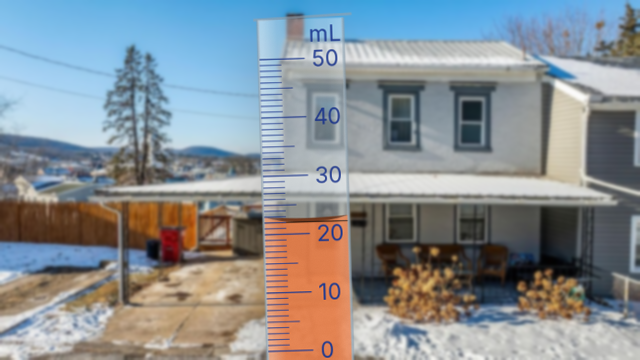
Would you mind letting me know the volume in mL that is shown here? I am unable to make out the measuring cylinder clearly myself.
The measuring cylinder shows 22 mL
